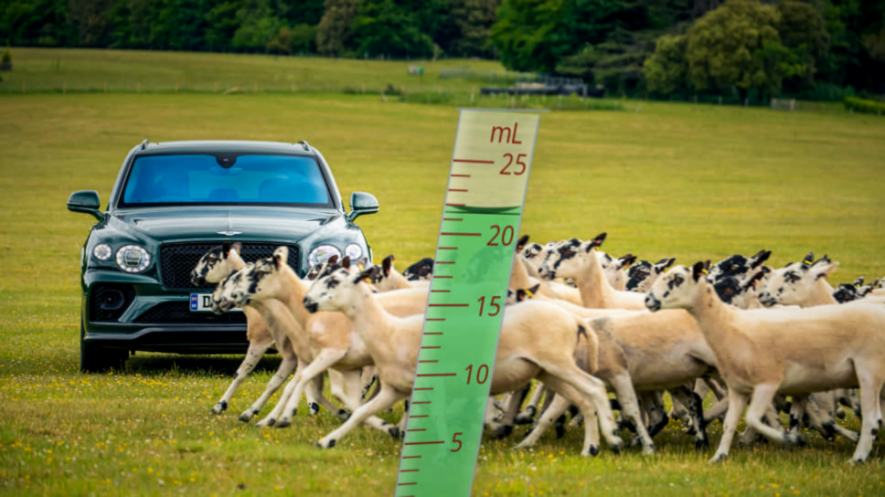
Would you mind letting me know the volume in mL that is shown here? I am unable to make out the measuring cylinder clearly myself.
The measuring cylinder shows 21.5 mL
